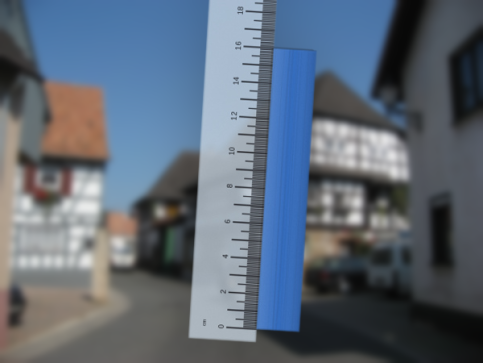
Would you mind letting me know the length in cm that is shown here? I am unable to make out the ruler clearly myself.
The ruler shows 16 cm
